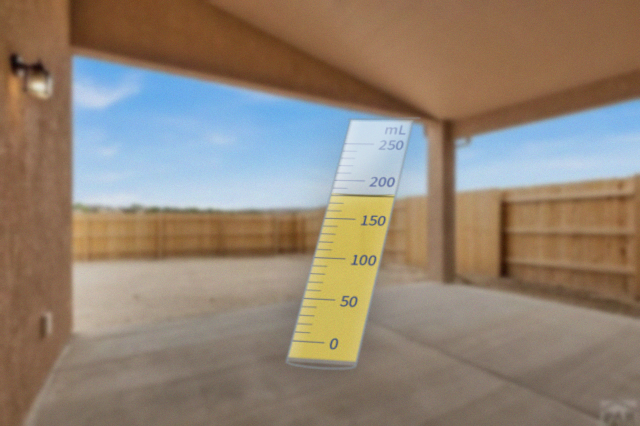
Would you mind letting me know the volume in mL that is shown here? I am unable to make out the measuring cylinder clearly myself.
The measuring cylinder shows 180 mL
